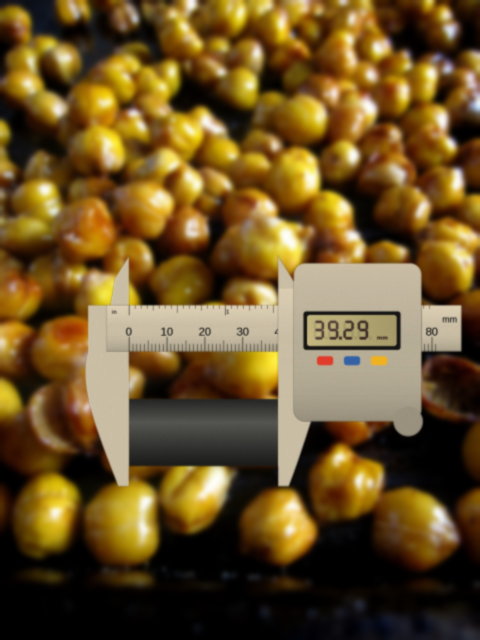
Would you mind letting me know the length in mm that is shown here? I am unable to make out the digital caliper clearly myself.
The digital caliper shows 39.29 mm
